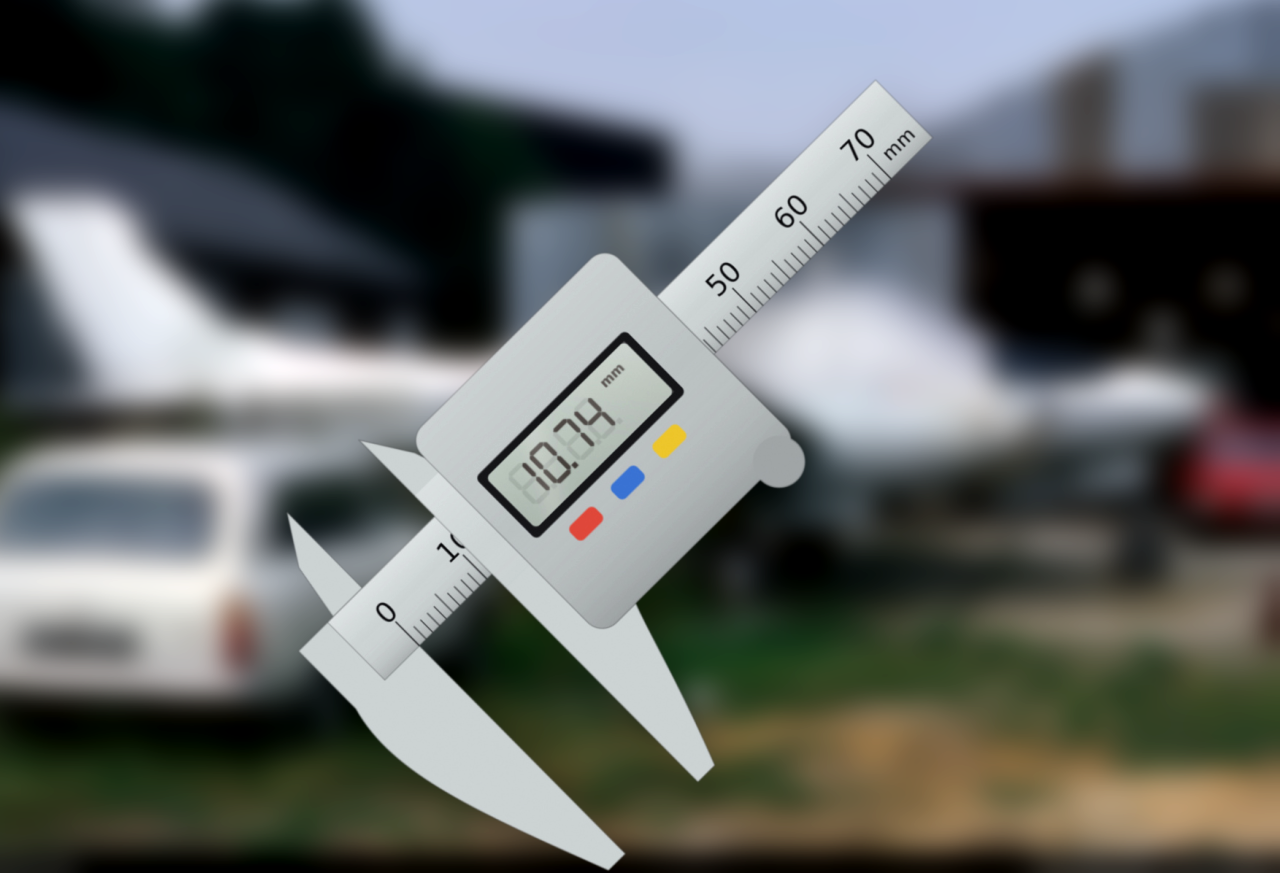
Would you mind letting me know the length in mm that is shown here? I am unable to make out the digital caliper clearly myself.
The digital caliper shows 10.74 mm
